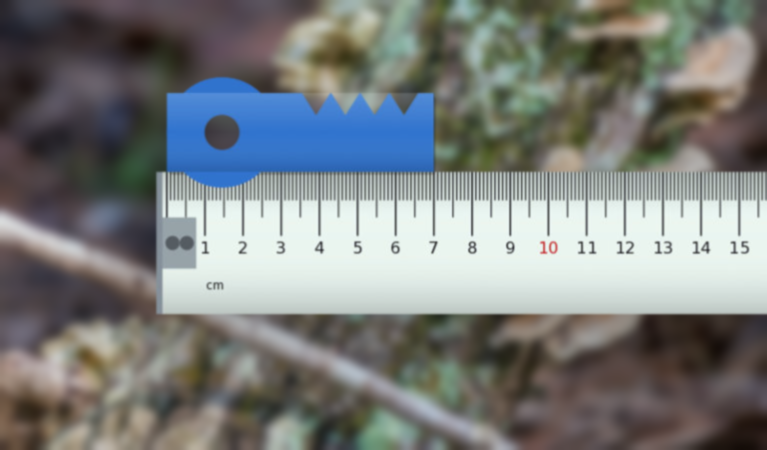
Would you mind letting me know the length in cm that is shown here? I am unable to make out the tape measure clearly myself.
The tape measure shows 7 cm
